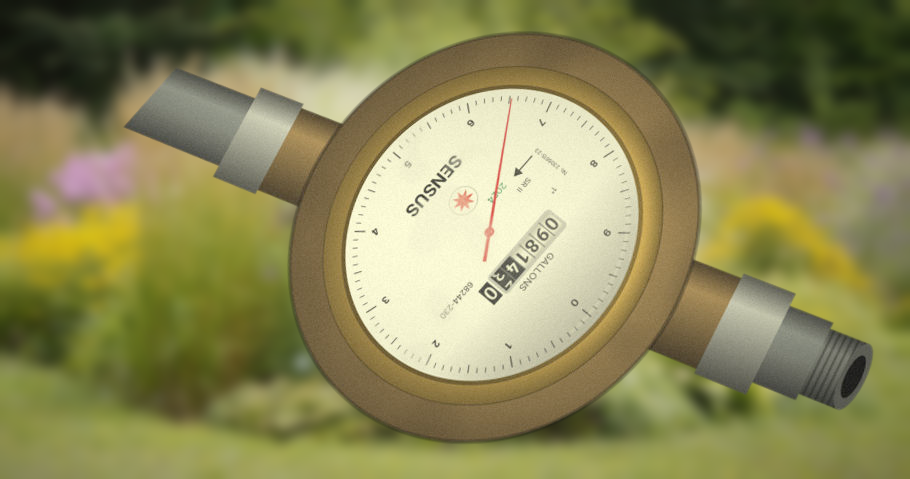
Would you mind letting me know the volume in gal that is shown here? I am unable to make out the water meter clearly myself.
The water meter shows 981426.5 gal
